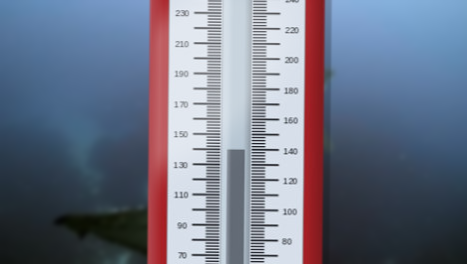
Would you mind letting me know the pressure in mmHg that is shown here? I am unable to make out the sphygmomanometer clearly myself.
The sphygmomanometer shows 140 mmHg
